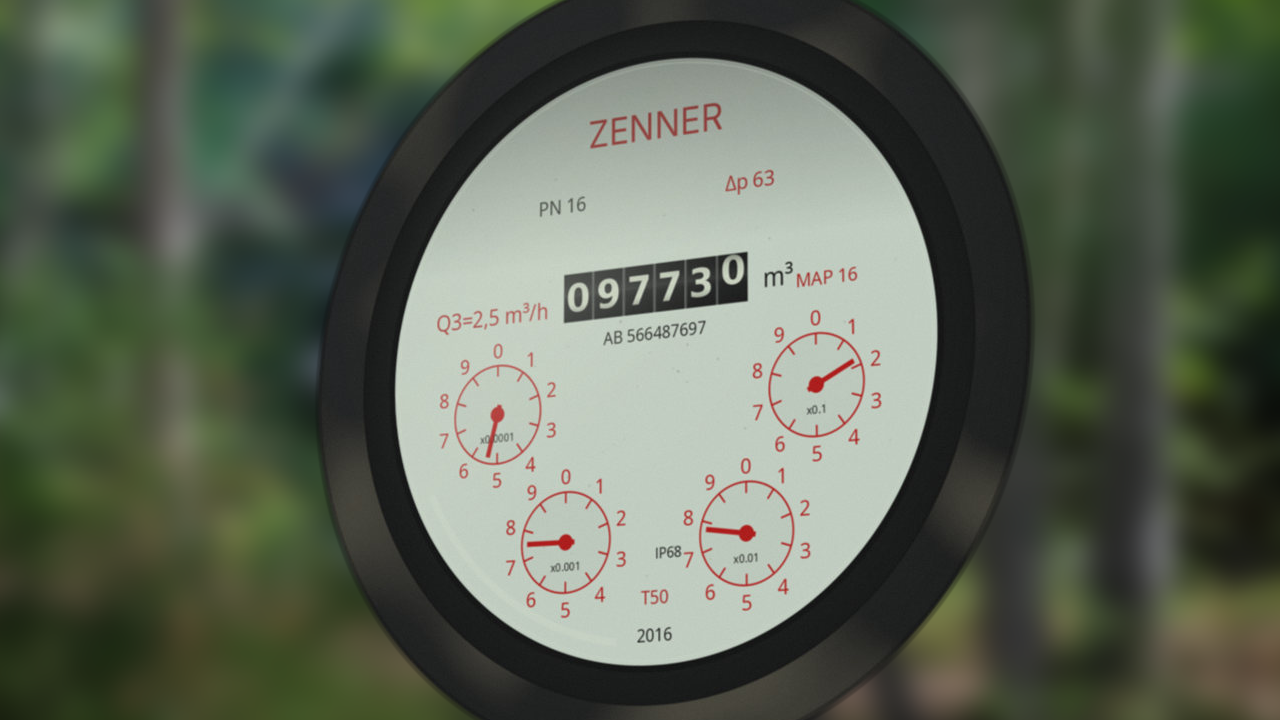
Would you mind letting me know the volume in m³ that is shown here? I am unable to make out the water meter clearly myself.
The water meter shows 97730.1775 m³
